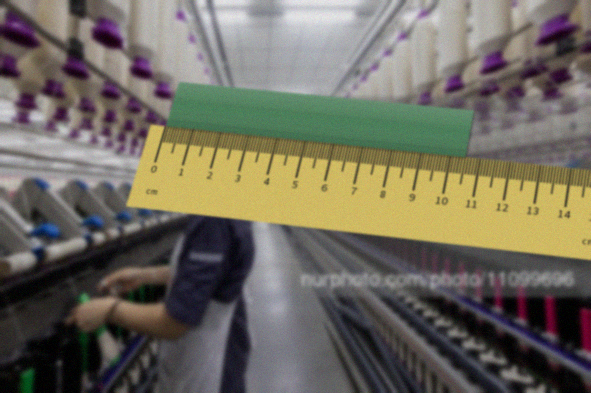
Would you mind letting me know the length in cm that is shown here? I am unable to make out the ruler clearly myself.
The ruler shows 10.5 cm
